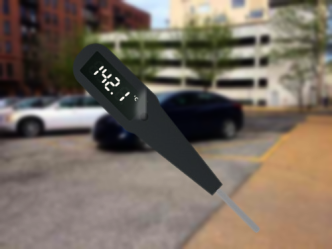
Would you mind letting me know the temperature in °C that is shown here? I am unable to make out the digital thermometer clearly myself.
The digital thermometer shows 142.1 °C
